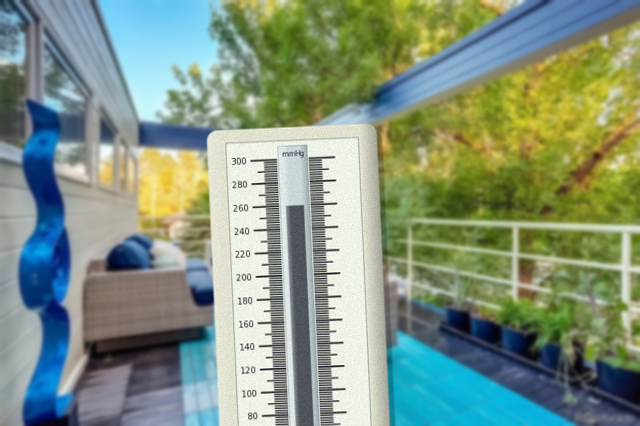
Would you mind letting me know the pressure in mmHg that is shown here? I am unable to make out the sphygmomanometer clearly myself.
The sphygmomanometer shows 260 mmHg
